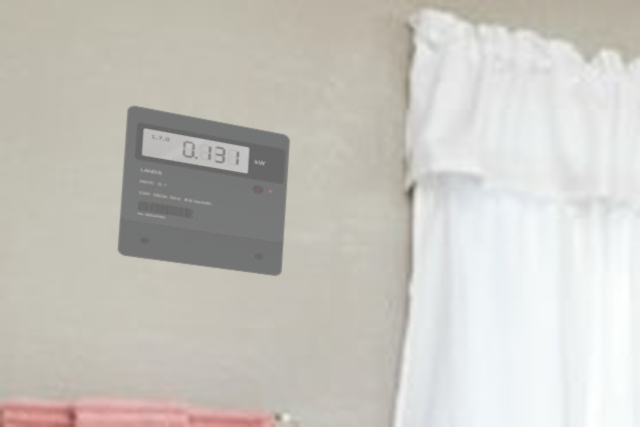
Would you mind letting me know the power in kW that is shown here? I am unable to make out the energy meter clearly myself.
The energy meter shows 0.131 kW
